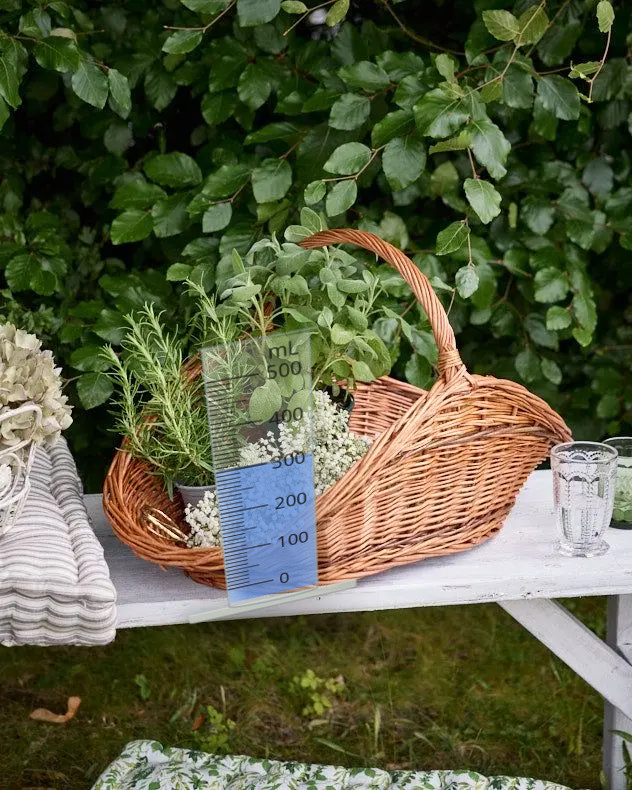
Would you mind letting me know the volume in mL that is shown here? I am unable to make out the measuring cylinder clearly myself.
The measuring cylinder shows 300 mL
